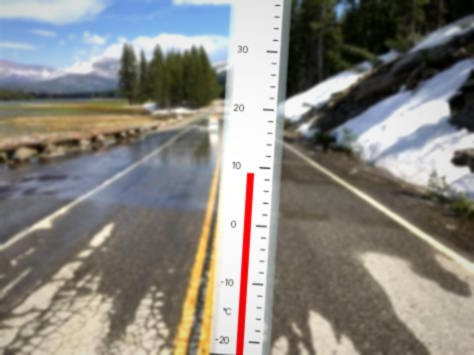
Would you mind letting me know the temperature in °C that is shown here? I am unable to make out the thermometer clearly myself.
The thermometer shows 9 °C
